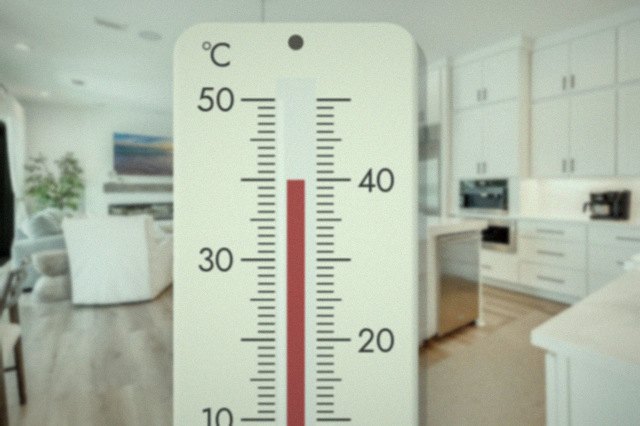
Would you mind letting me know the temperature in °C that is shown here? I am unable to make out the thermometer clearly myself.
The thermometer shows 40 °C
